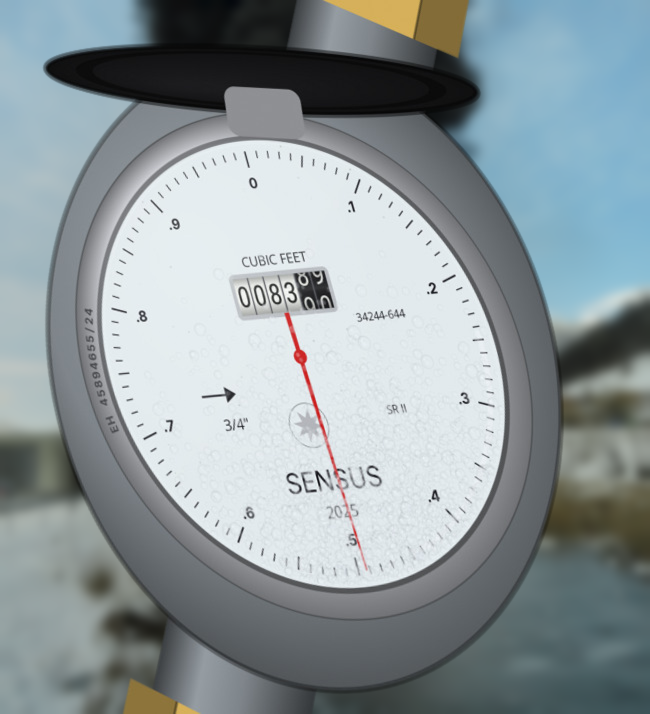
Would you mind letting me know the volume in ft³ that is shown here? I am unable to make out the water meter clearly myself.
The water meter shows 8389.49 ft³
